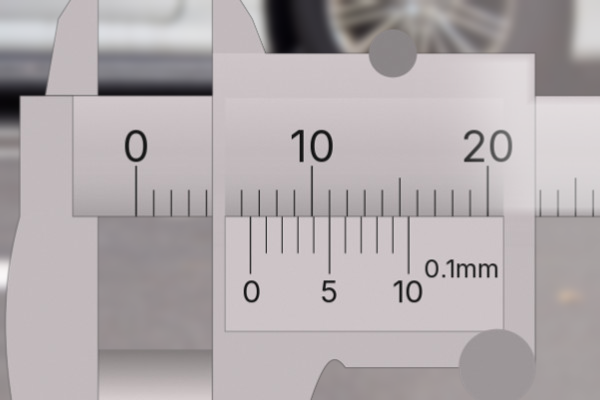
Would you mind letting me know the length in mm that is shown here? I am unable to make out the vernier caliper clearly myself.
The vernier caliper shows 6.5 mm
